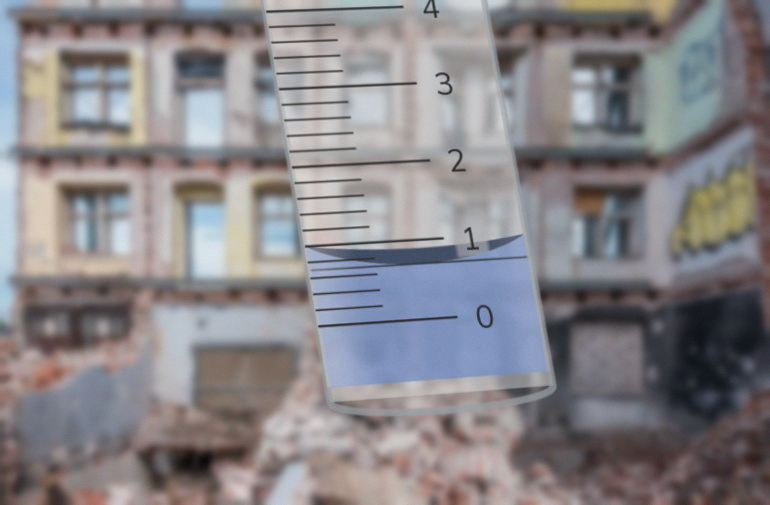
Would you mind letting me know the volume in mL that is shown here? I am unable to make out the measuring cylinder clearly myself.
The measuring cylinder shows 0.7 mL
